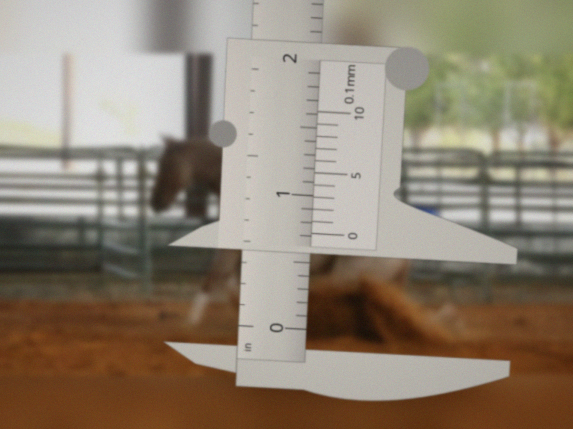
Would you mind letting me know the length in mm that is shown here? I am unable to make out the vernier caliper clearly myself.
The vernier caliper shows 7.2 mm
